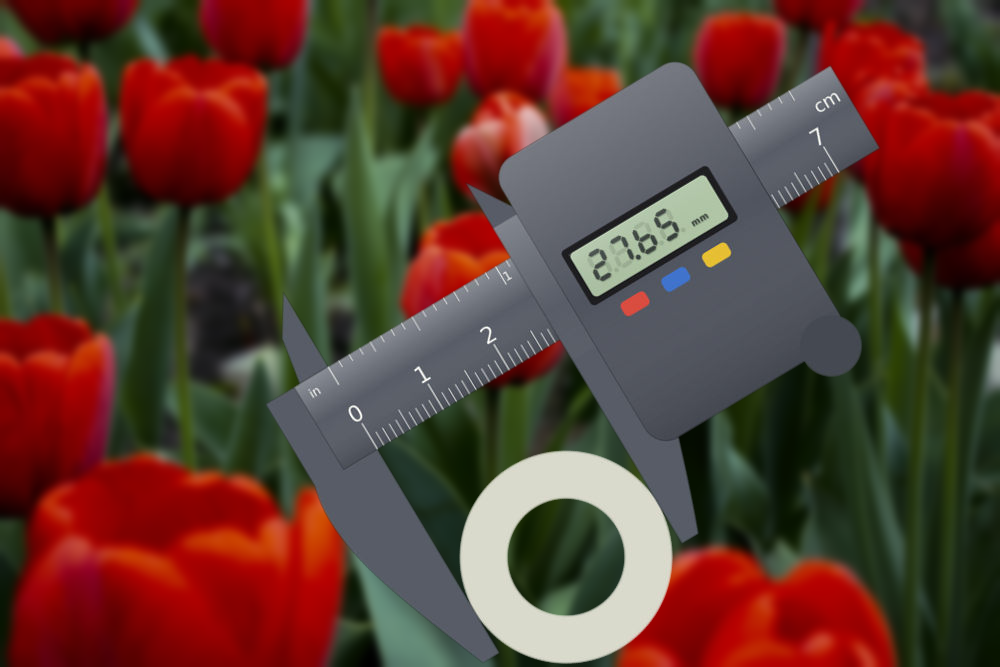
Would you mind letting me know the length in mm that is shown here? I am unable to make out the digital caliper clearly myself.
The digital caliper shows 27.65 mm
